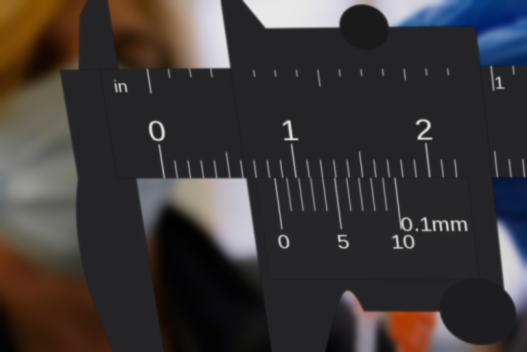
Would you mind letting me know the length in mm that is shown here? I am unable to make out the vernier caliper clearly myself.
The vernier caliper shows 8.4 mm
